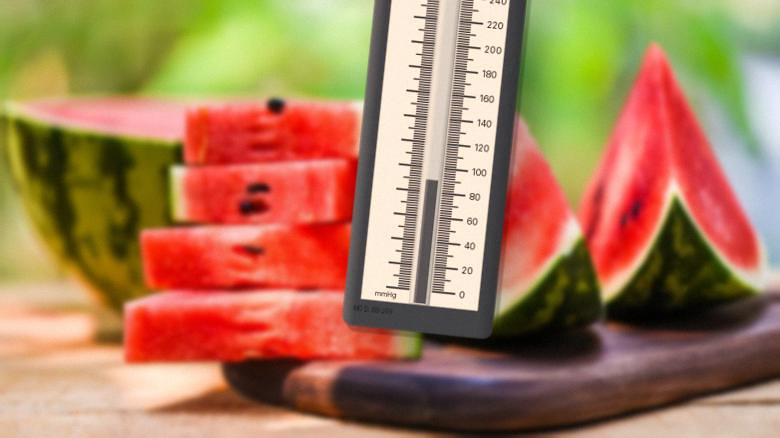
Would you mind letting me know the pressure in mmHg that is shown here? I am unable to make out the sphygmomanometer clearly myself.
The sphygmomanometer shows 90 mmHg
